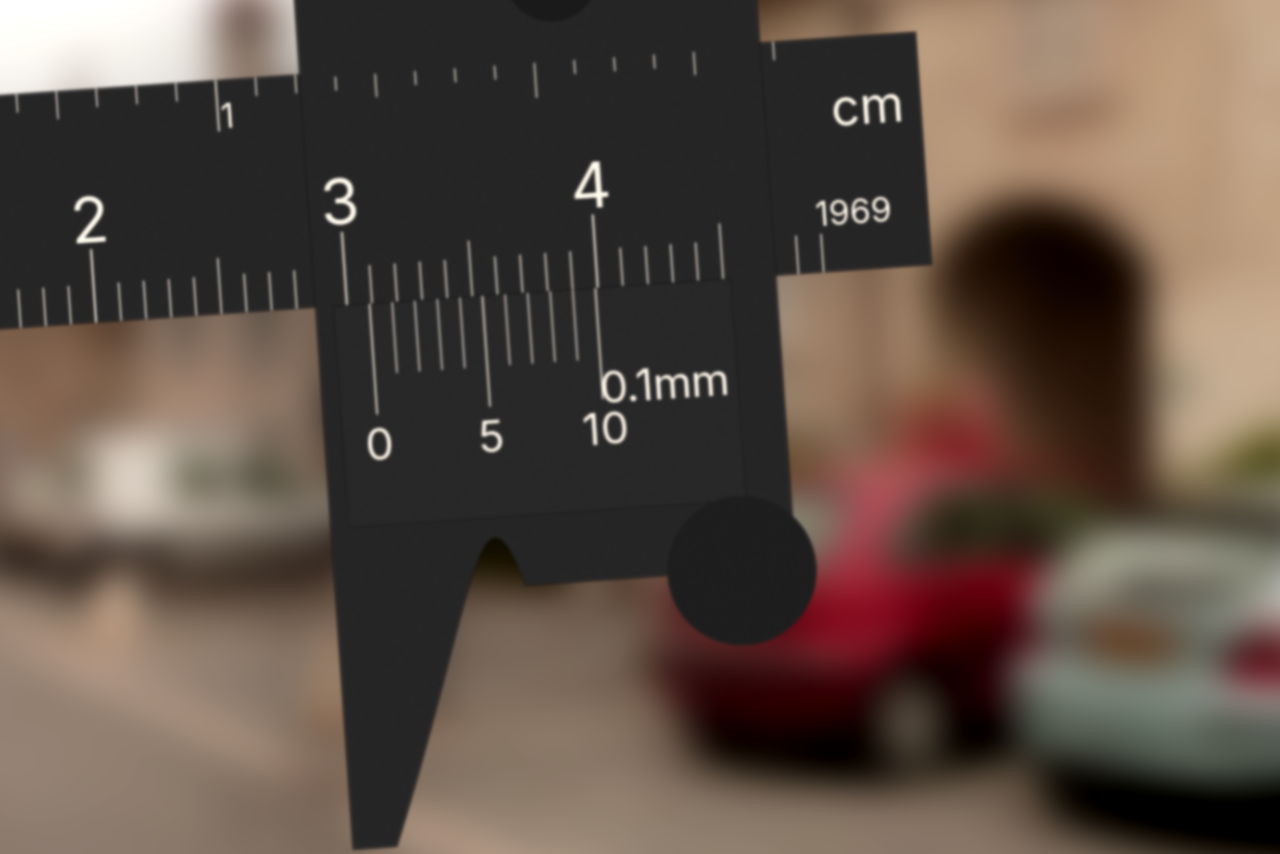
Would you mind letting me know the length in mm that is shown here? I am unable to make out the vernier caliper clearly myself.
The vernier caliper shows 30.9 mm
